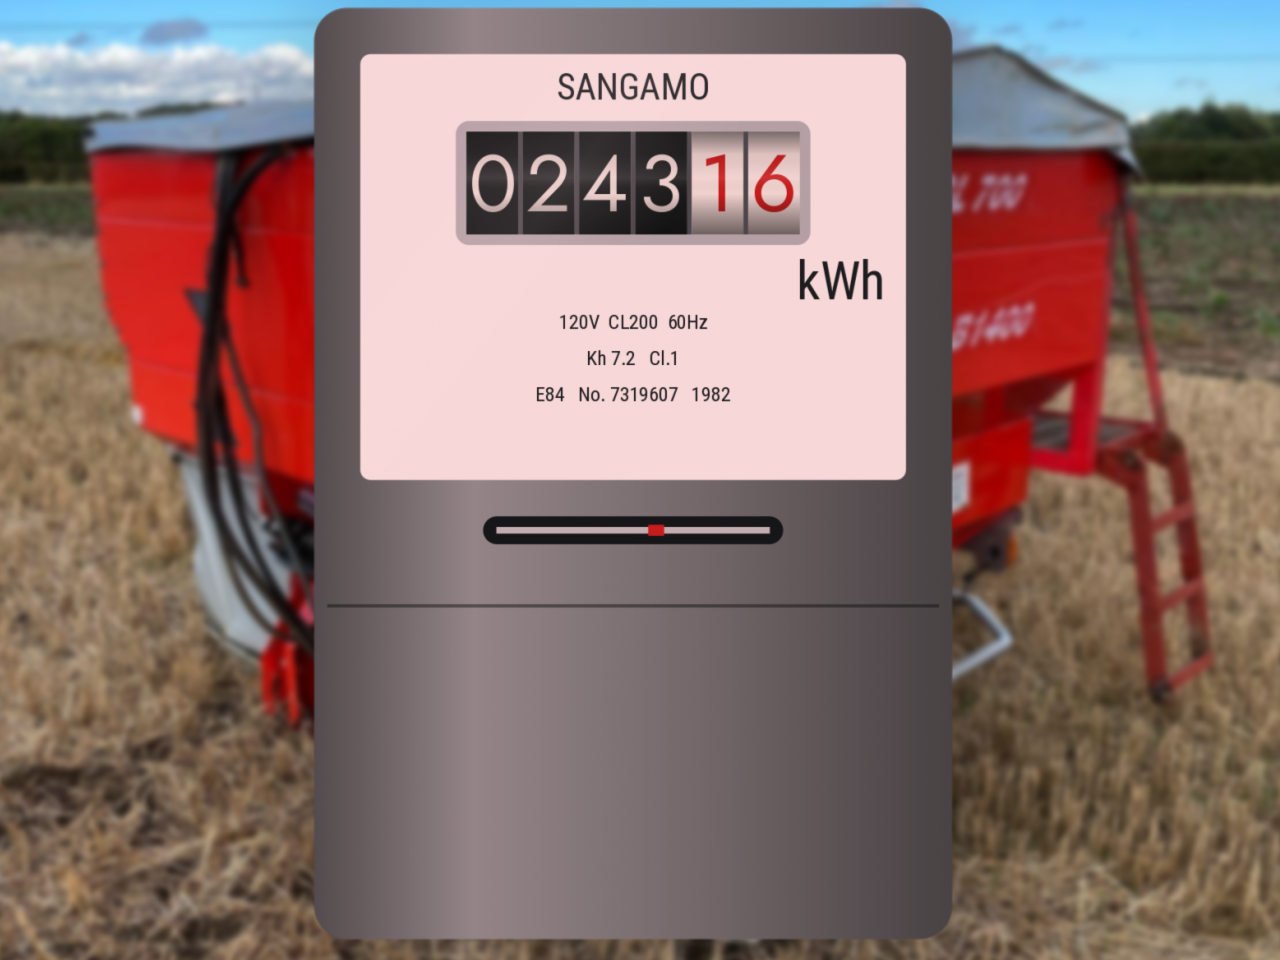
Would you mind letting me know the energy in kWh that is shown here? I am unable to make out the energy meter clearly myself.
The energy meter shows 243.16 kWh
